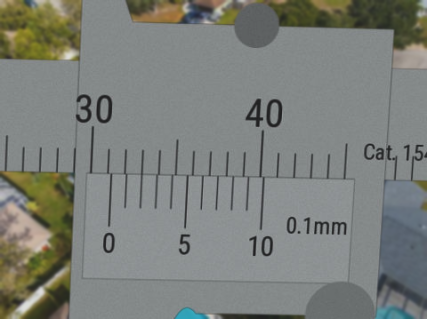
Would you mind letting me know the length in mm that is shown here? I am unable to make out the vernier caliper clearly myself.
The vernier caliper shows 31.2 mm
